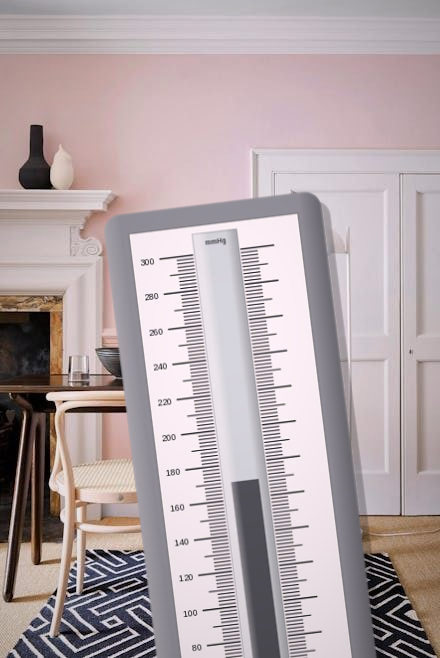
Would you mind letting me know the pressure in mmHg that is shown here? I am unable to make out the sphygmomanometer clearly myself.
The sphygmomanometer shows 170 mmHg
